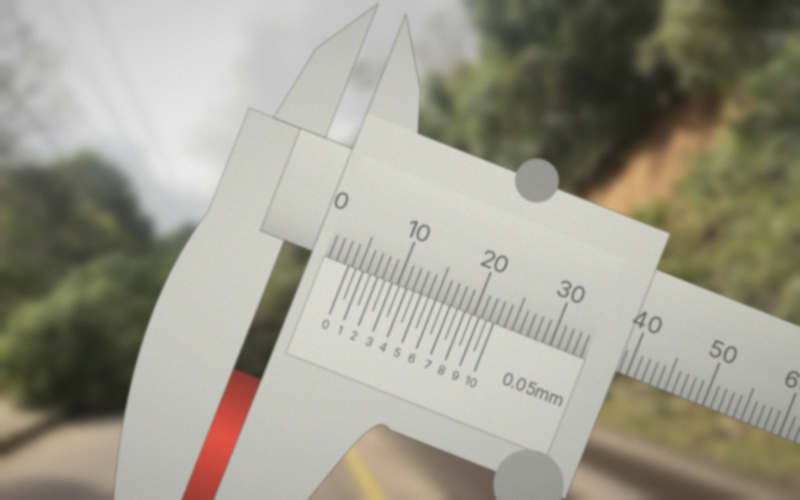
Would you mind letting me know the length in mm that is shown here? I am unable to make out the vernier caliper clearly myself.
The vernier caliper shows 3.6 mm
